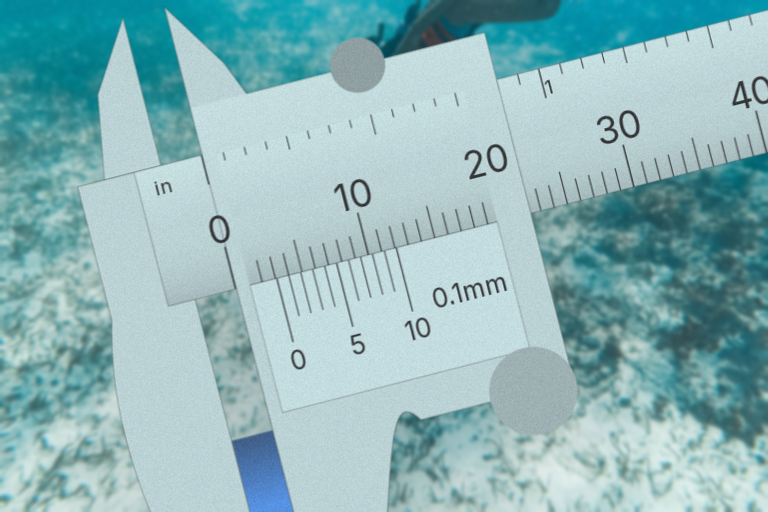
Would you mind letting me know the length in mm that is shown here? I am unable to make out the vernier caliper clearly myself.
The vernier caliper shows 3.1 mm
